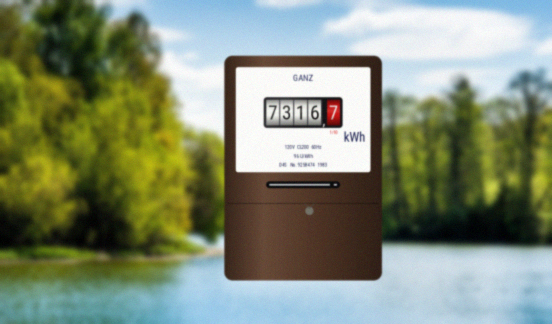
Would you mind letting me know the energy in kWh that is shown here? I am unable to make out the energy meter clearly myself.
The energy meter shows 7316.7 kWh
